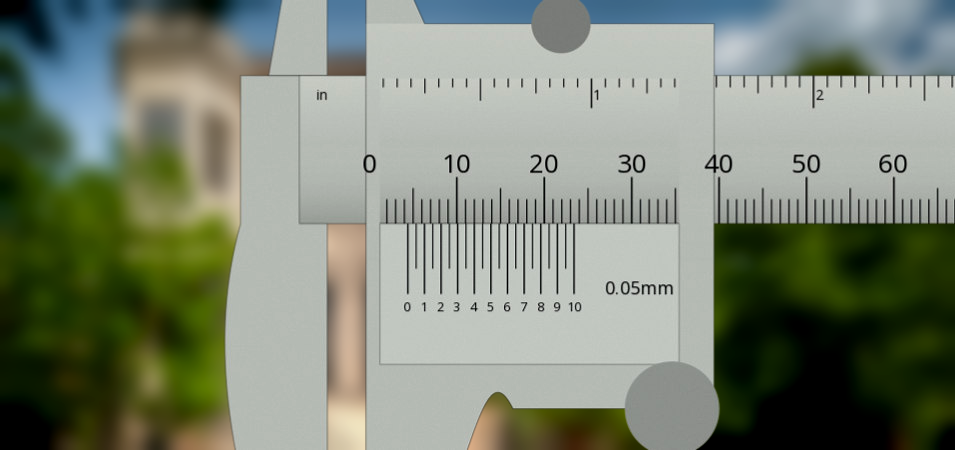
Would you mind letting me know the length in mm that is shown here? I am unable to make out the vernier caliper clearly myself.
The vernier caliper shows 4.4 mm
